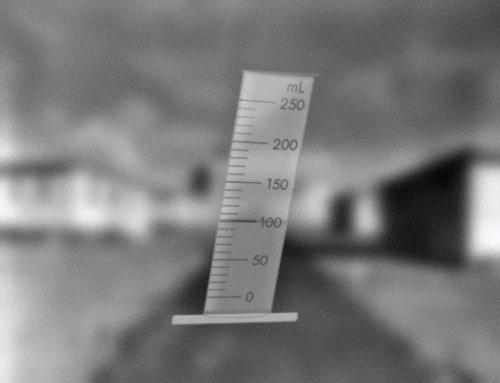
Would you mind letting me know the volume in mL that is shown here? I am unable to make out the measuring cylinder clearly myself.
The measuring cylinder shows 100 mL
